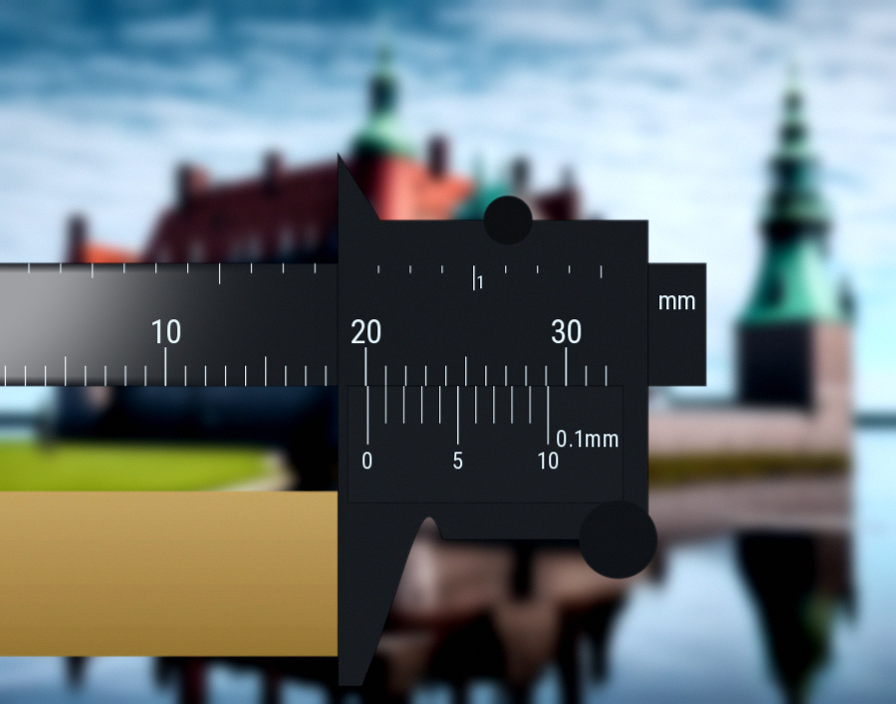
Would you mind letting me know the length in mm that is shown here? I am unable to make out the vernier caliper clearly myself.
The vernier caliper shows 20.1 mm
